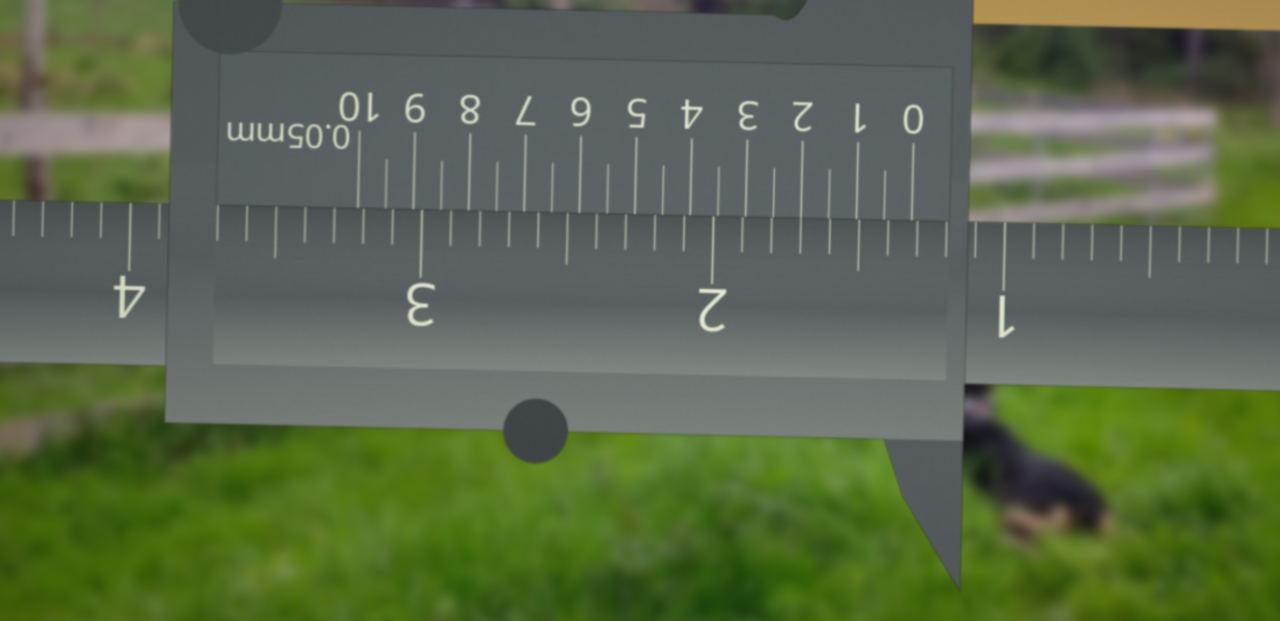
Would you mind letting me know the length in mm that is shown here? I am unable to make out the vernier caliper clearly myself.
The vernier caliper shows 13.2 mm
